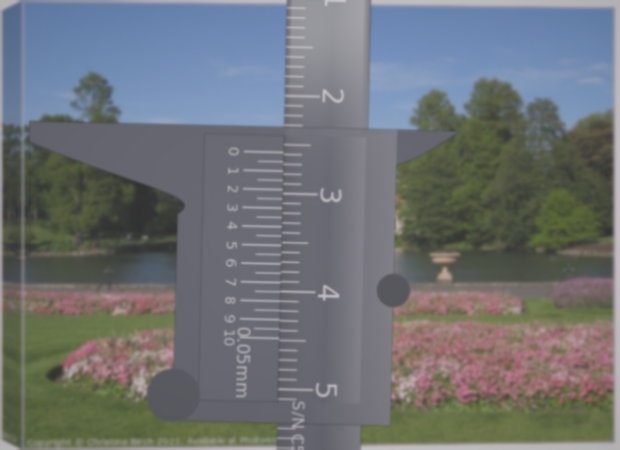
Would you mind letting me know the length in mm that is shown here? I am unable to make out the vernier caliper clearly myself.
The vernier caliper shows 25.8 mm
